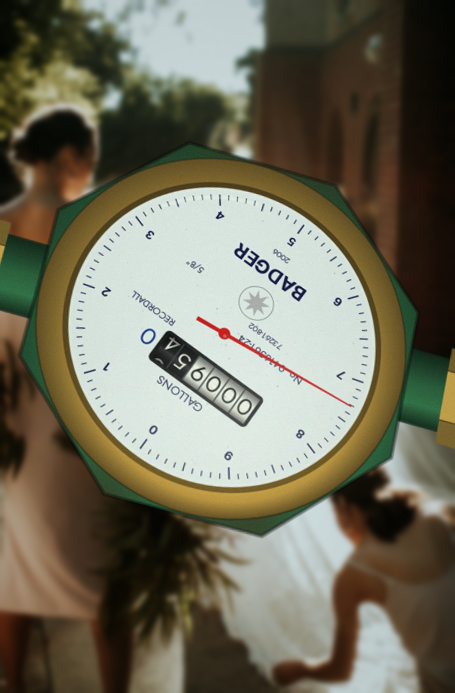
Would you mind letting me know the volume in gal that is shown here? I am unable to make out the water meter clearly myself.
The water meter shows 9537.3 gal
